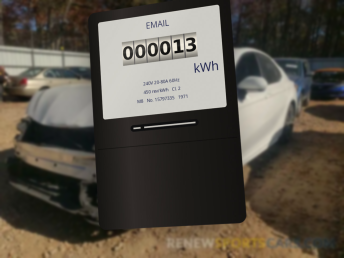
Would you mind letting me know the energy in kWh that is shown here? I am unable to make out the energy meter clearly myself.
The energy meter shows 13 kWh
